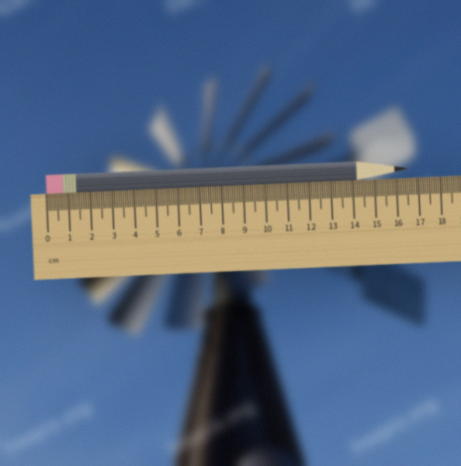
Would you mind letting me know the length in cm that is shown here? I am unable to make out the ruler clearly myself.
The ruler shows 16.5 cm
